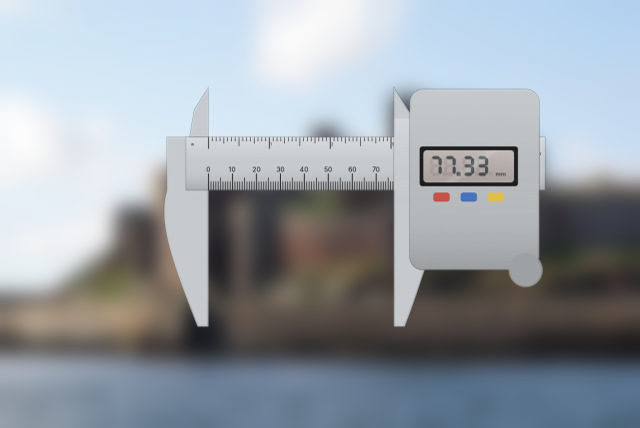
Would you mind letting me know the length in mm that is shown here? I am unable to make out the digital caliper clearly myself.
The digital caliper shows 77.33 mm
